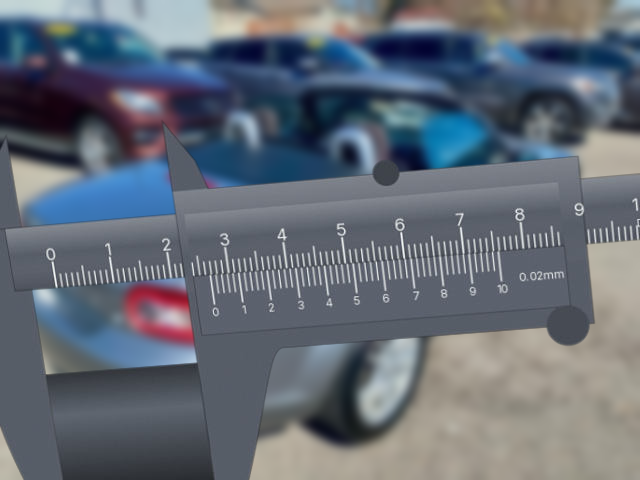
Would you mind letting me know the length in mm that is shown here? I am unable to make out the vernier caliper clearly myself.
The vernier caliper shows 26.8 mm
